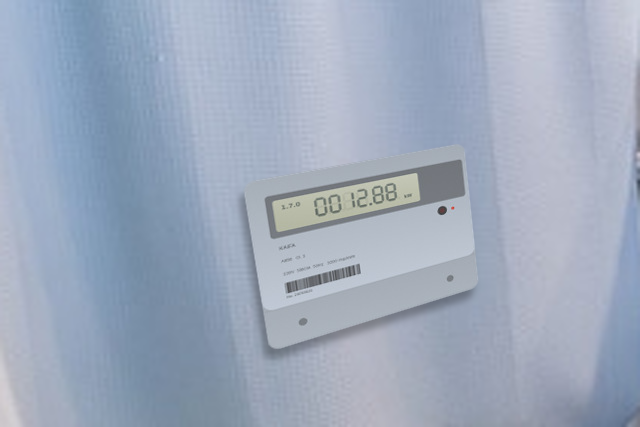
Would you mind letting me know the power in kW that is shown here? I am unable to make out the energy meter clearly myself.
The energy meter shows 12.88 kW
